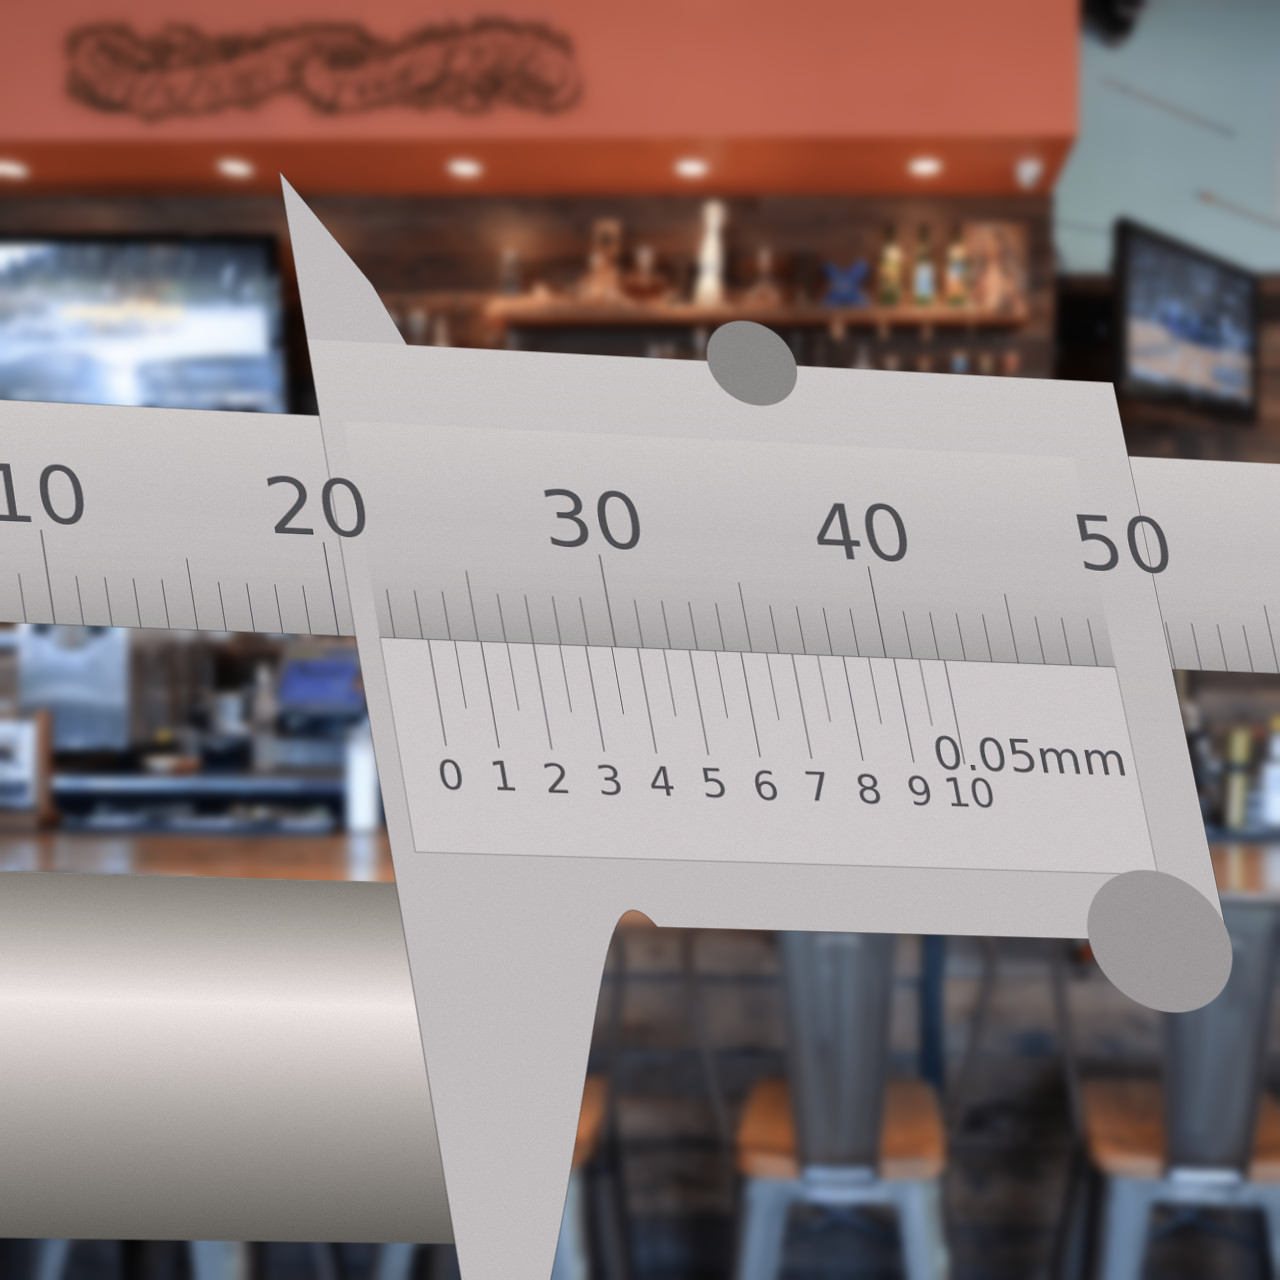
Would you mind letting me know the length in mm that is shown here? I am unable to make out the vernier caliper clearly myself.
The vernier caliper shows 23.20 mm
